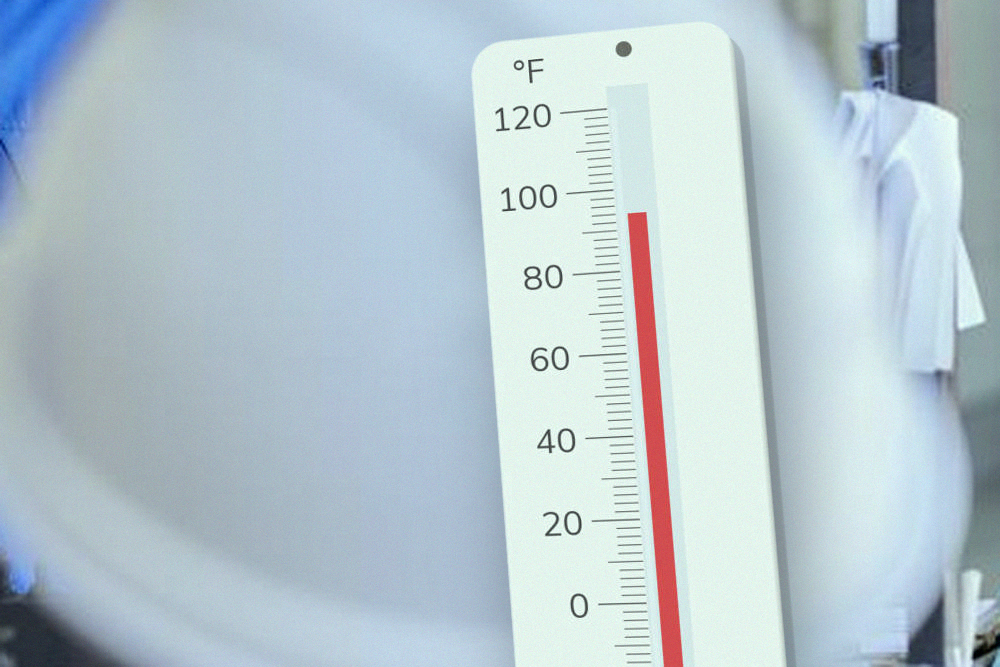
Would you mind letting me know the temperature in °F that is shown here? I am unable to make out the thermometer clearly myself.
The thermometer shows 94 °F
